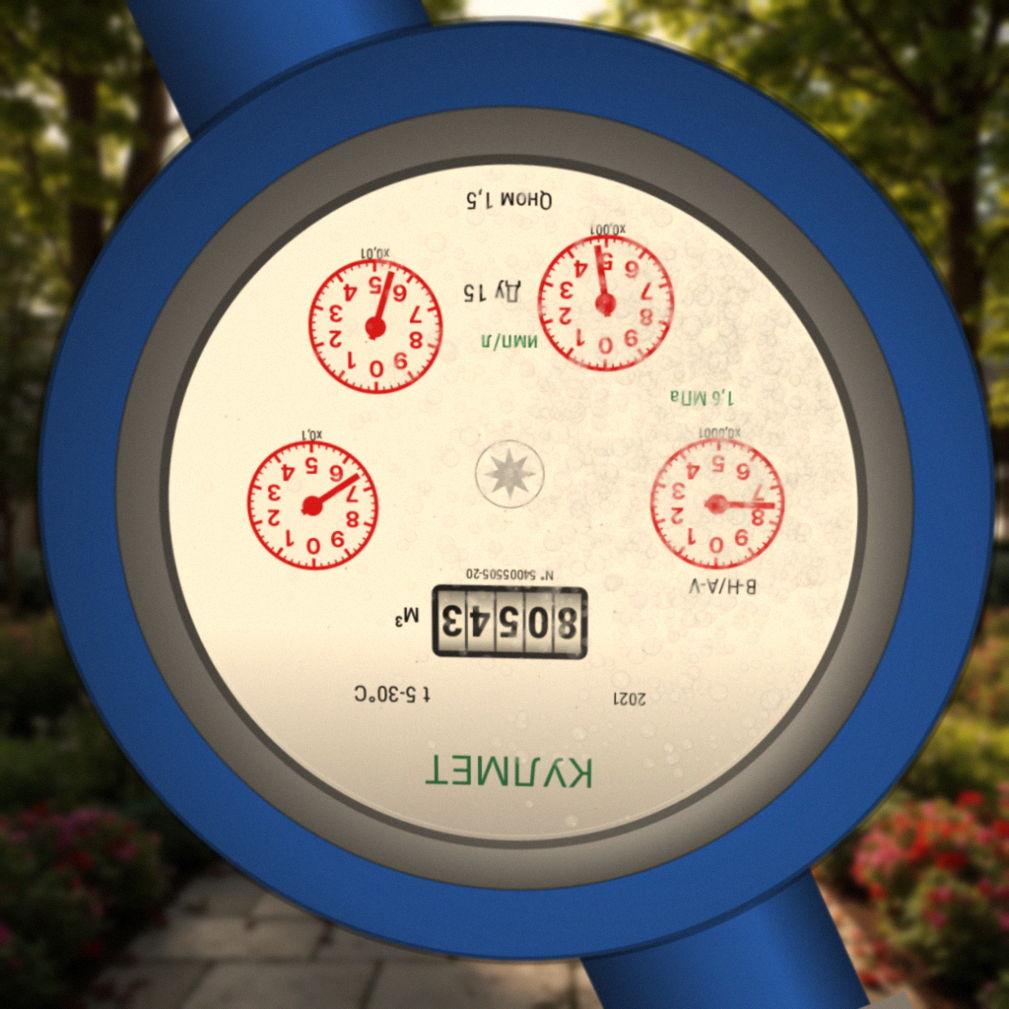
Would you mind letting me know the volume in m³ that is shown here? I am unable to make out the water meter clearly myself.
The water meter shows 80543.6547 m³
